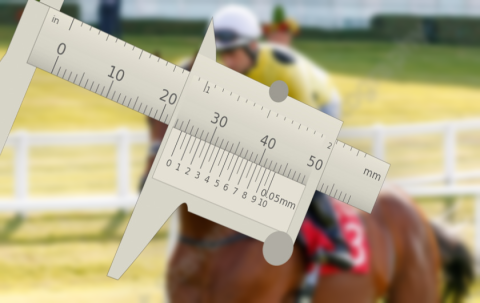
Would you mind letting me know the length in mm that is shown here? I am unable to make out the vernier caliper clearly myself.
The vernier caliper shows 24.4 mm
